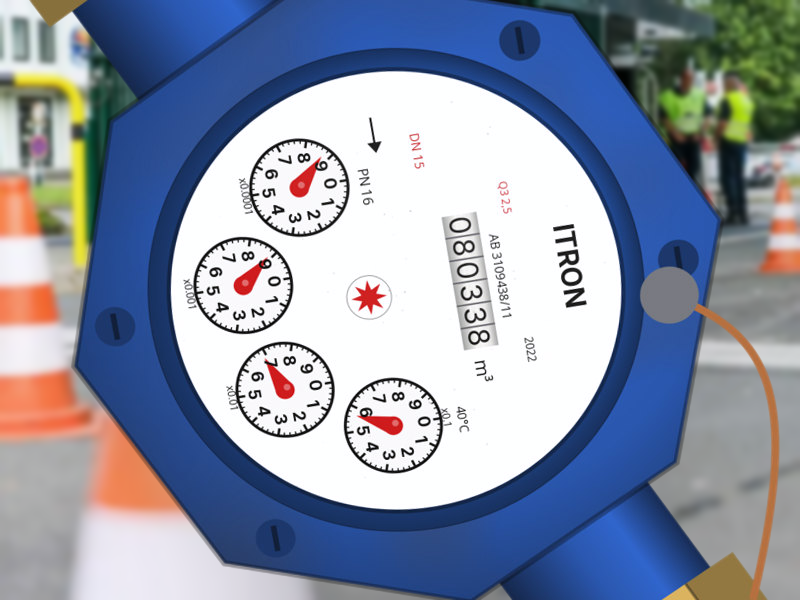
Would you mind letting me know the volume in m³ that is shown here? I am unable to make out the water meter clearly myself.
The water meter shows 80338.5688 m³
